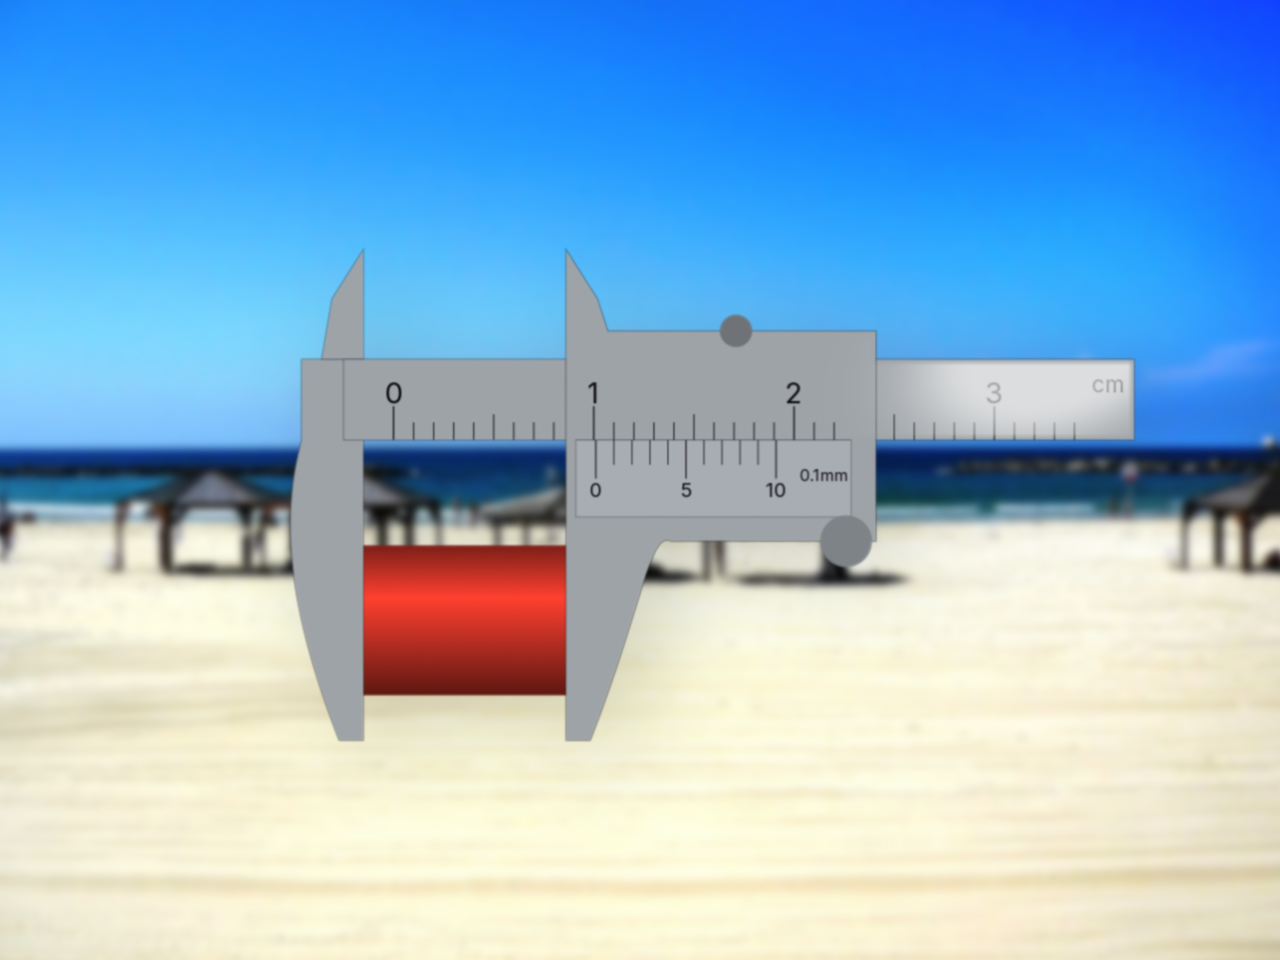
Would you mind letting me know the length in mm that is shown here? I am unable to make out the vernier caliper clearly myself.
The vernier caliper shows 10.1 mm
